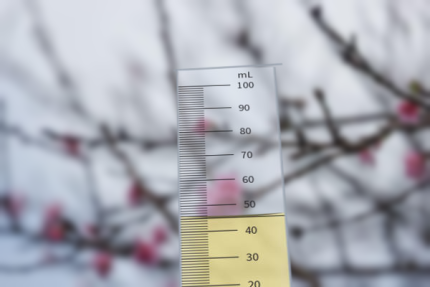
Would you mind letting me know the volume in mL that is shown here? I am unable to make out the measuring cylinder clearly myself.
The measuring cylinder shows 45 mL
